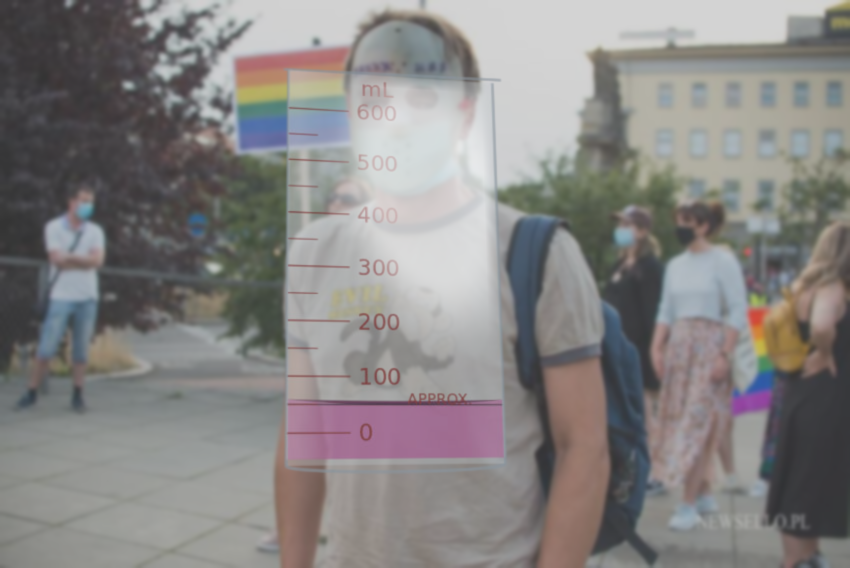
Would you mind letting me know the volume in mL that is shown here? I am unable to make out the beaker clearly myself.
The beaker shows 50 mL
